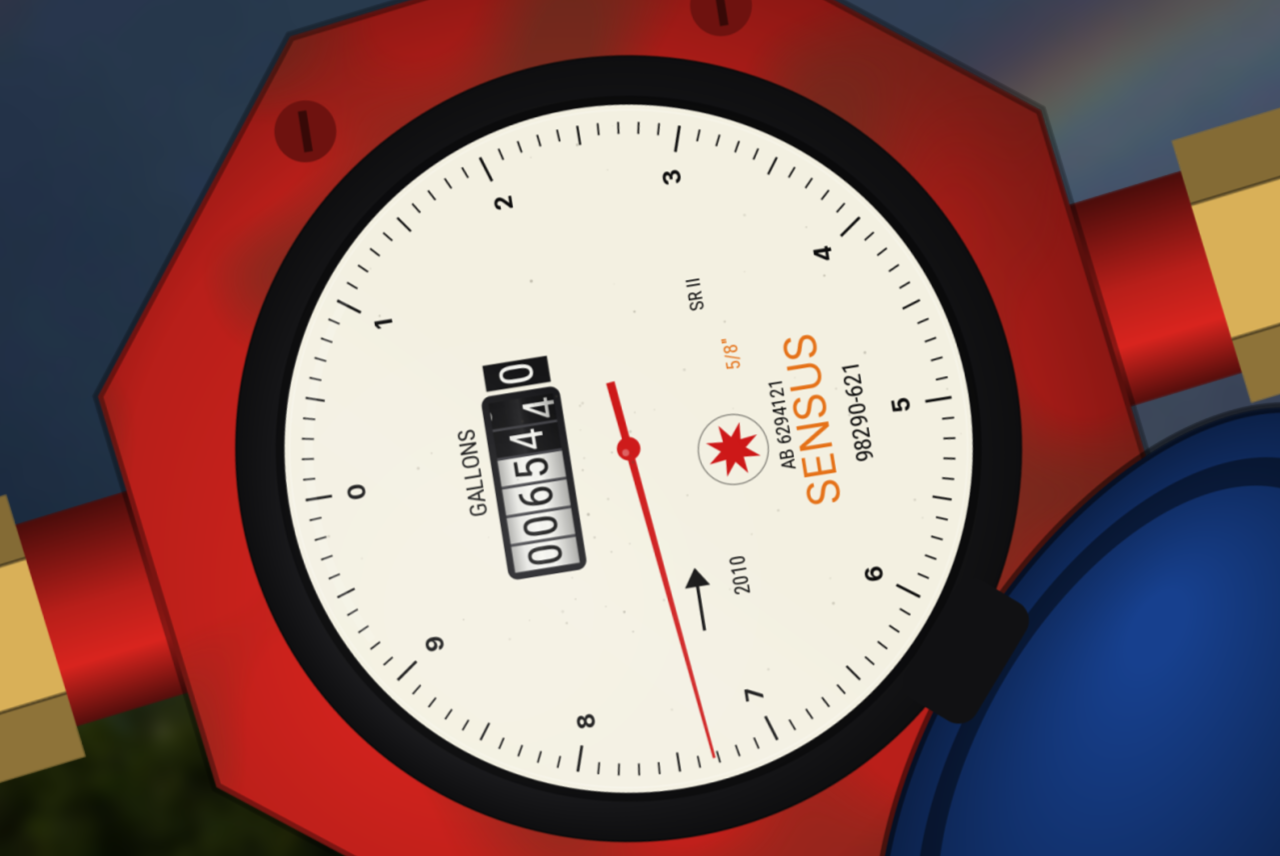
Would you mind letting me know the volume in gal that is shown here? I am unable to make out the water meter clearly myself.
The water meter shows 65437.3 gal
